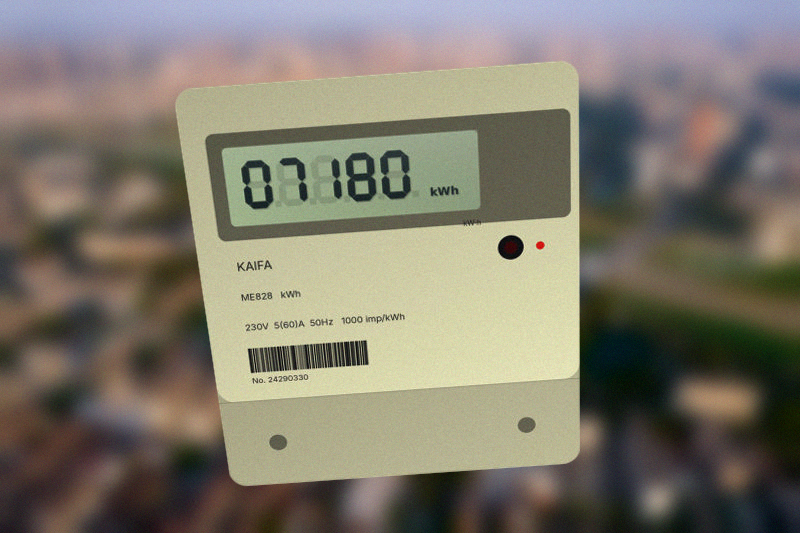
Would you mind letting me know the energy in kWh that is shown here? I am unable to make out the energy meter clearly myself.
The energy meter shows 7180 kWh
